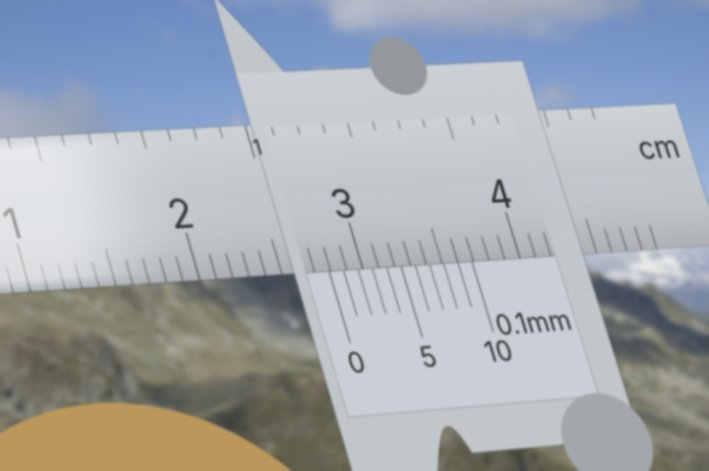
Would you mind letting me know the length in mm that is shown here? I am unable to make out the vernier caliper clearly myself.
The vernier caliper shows 27.9 mm
